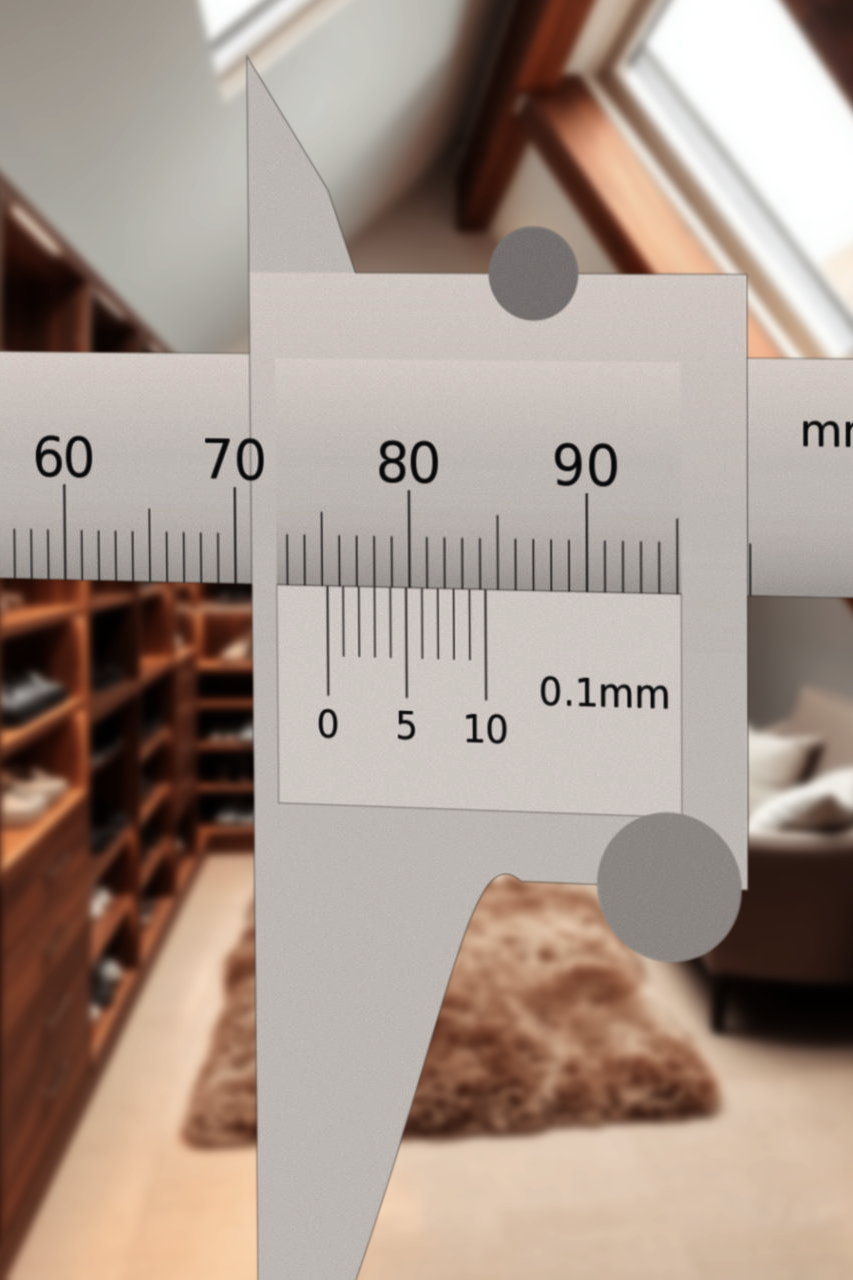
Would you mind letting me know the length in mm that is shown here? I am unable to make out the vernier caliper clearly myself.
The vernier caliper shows 75.3 mm
